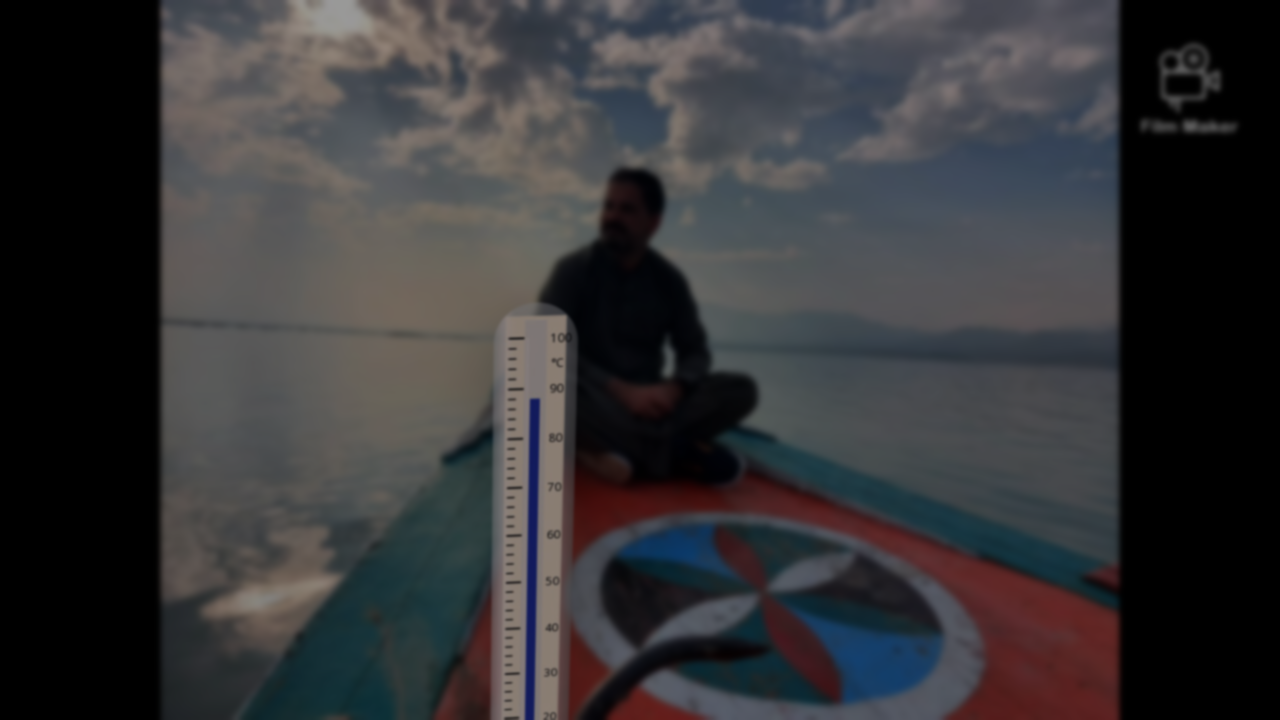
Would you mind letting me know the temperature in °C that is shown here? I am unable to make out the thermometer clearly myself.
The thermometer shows 88 °C
